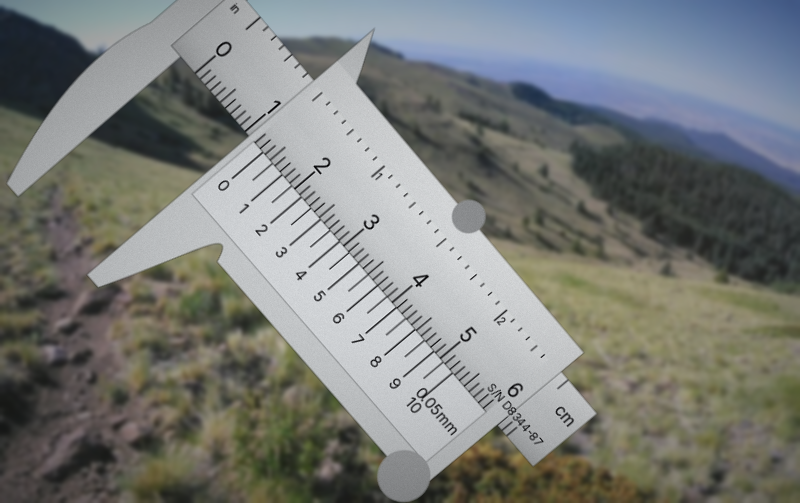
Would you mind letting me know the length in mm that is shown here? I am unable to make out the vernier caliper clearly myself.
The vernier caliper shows 13.6 mm
